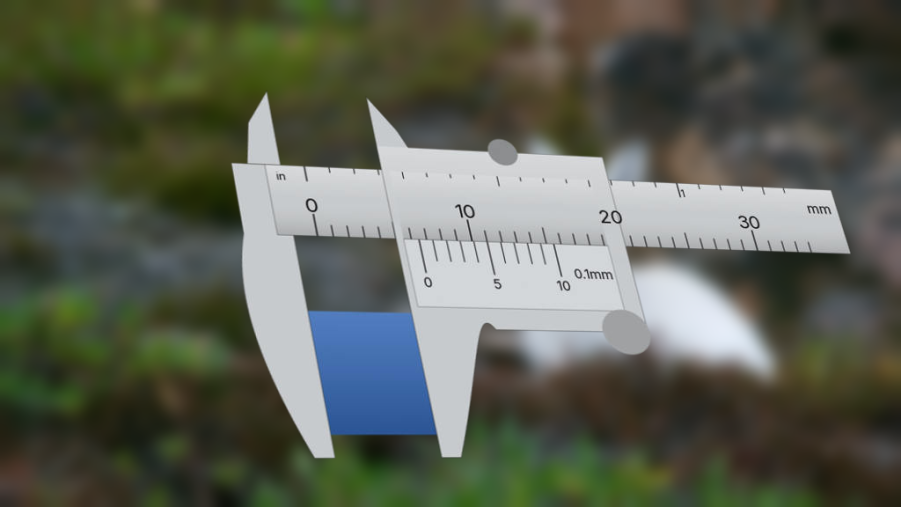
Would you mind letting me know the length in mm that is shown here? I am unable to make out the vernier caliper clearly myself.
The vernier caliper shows 6.5 mm
